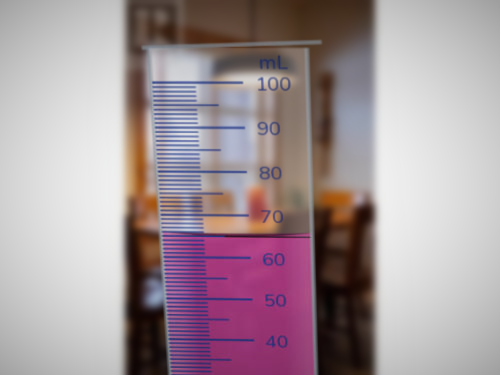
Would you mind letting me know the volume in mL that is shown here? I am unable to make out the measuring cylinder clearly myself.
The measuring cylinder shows 65 mL
